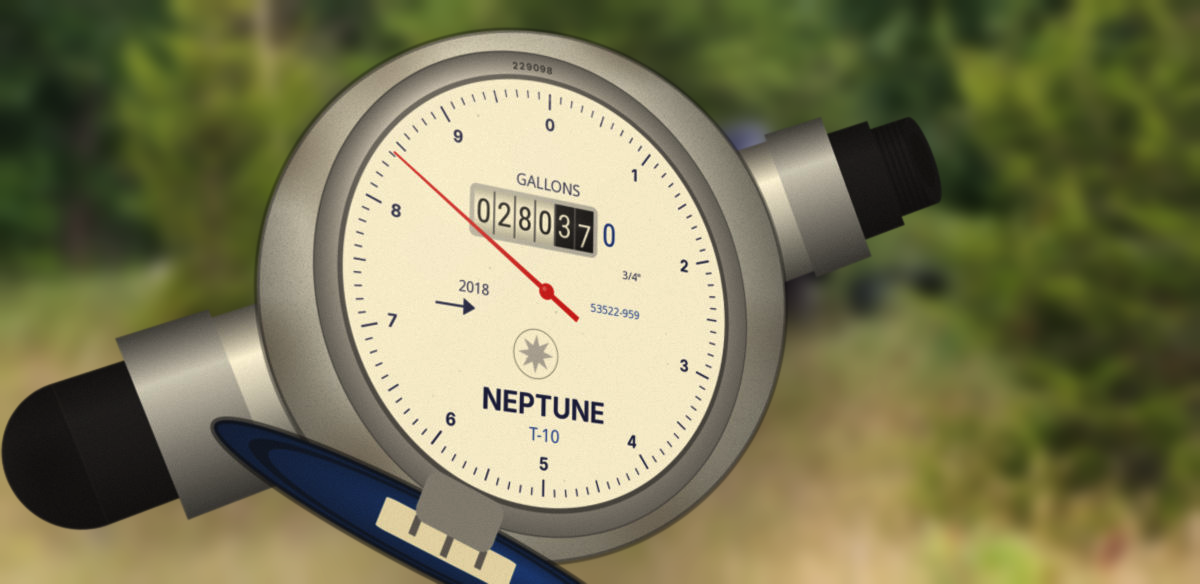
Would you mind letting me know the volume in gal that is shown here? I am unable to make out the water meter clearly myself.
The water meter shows 280368.4 gal
